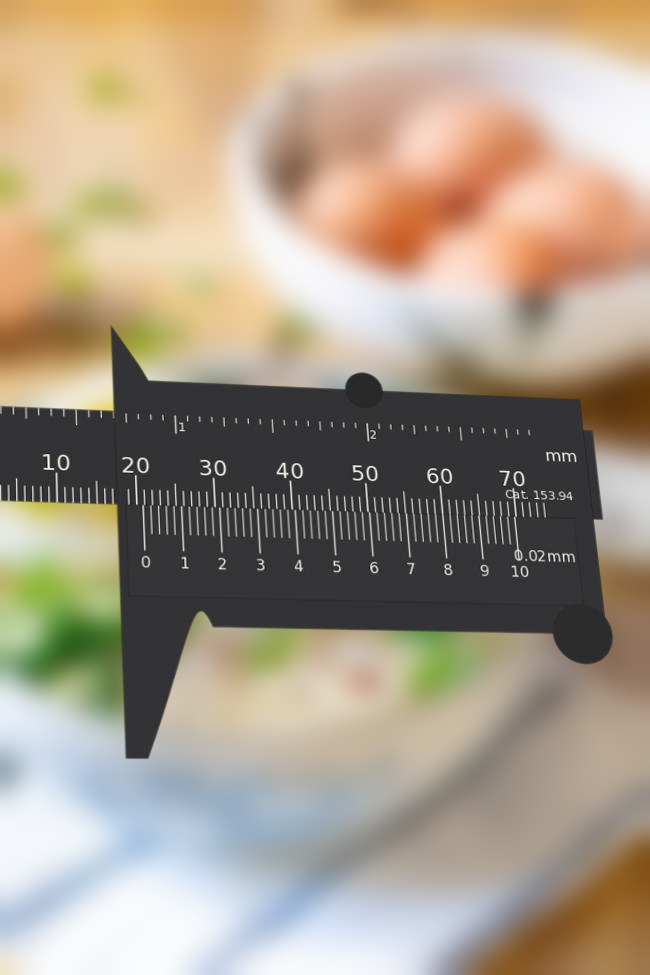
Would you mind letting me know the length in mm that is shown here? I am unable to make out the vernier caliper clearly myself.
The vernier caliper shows 20.8 mm
